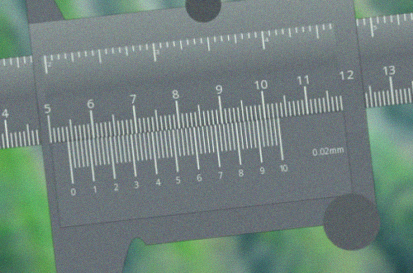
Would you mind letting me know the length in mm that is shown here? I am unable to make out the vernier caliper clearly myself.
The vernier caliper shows 54.0 mm
